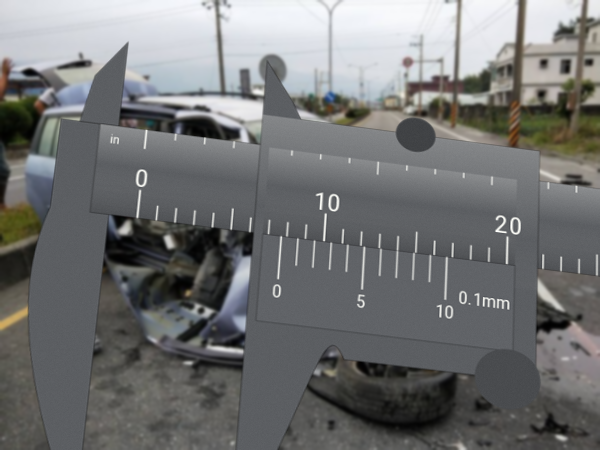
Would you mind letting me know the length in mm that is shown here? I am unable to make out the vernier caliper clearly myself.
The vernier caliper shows 7.7 mm
